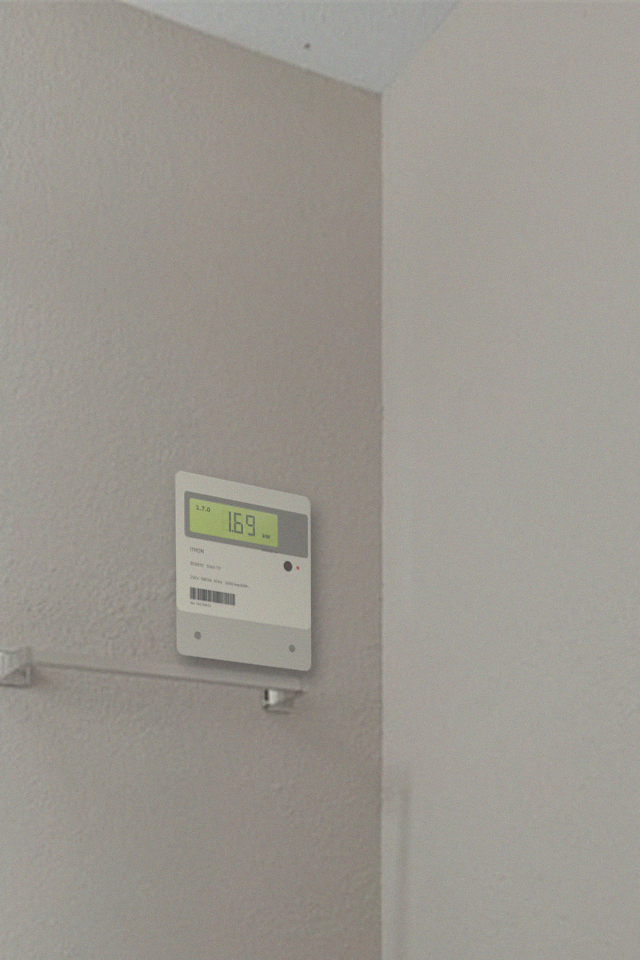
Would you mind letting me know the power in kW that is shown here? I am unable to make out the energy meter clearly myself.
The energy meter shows 1.69 kW
